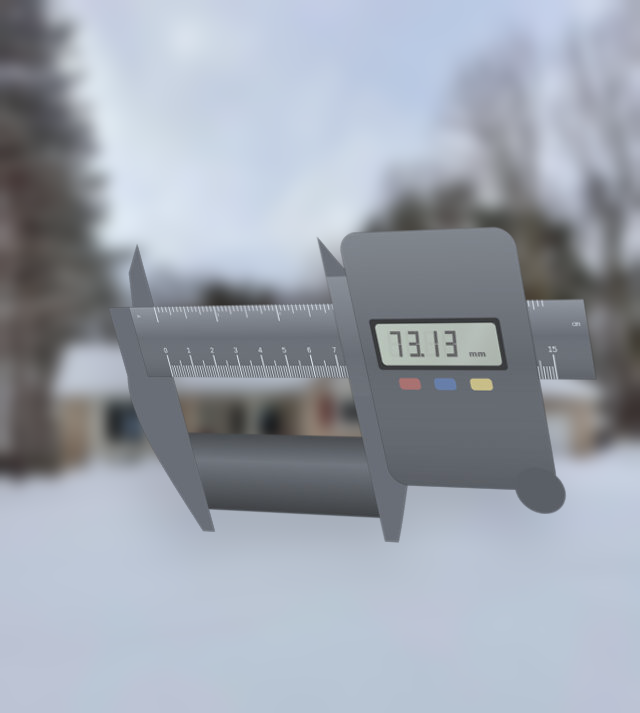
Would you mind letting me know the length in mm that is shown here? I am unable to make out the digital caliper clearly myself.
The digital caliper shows 73.13 mm
